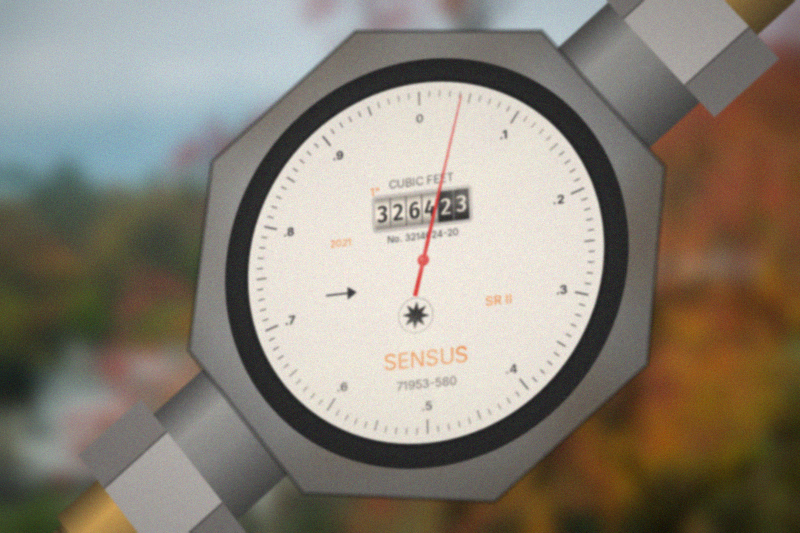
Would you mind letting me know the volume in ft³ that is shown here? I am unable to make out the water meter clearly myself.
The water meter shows 326423.04 ft³
